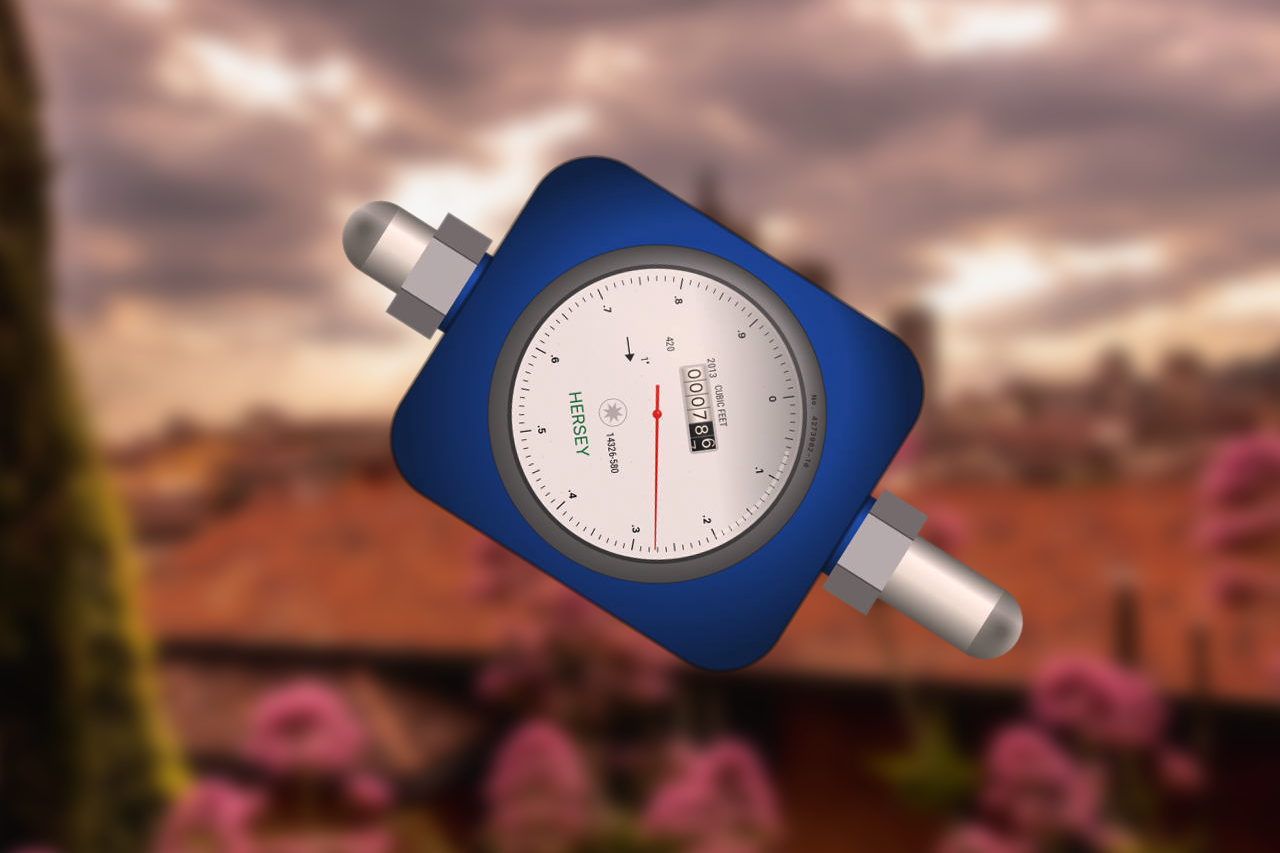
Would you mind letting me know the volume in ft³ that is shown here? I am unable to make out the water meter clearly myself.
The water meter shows 786.27 ft³
